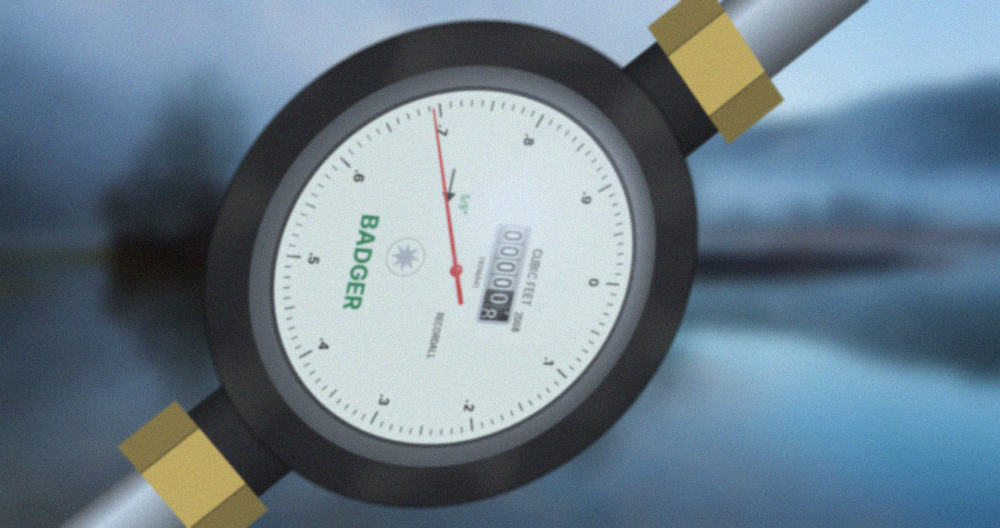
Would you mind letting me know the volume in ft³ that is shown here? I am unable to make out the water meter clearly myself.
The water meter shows 7.69 ft³
